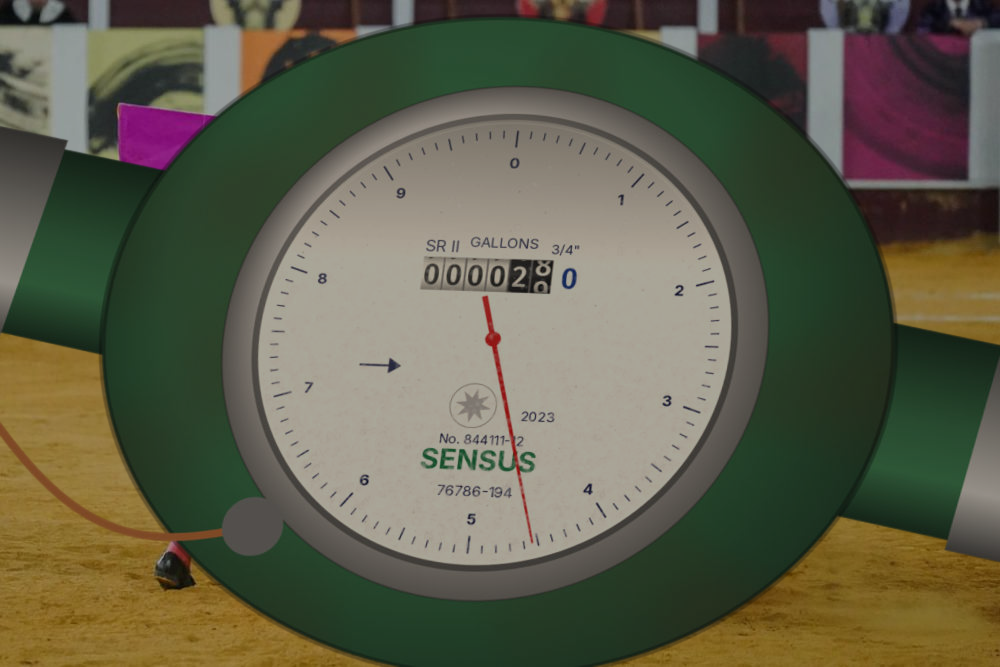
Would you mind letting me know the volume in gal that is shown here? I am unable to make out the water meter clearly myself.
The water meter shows 284.5 gal
